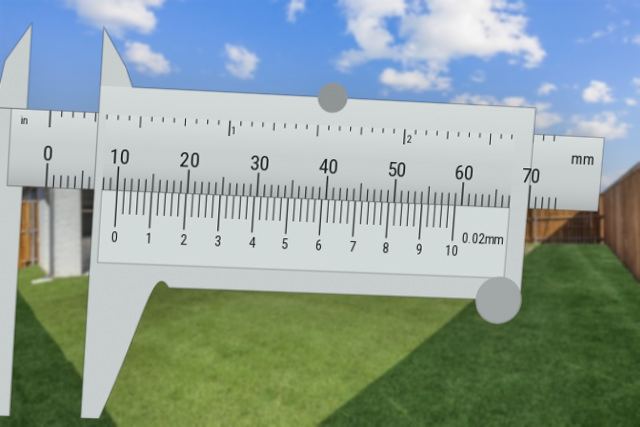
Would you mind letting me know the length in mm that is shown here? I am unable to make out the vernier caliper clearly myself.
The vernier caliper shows 10.0 mm
